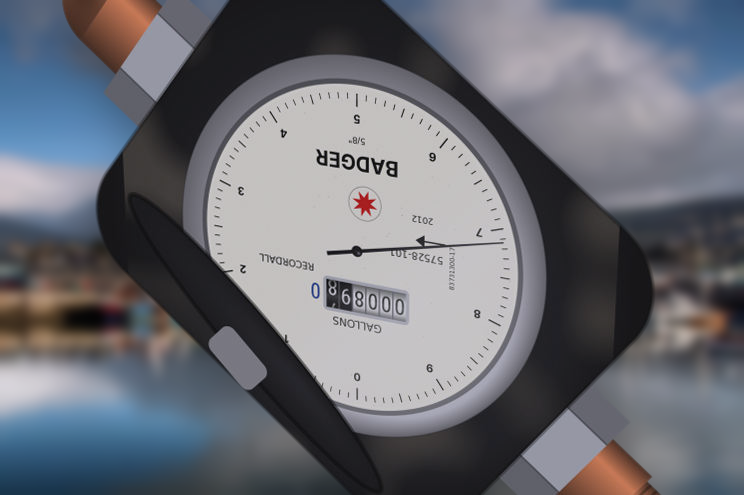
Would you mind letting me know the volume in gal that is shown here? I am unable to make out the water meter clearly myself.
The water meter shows 8977.1 gal
